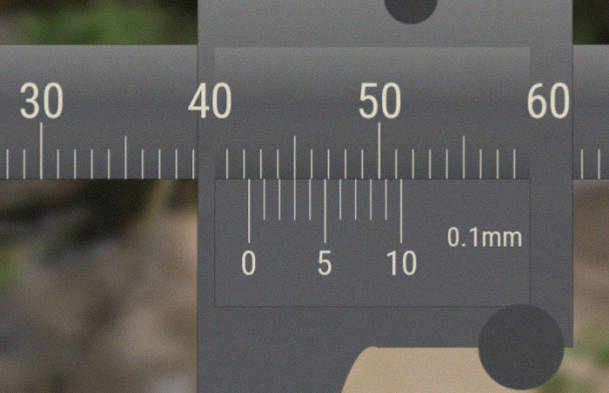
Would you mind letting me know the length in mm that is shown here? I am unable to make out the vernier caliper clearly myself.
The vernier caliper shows 42.3 mm
